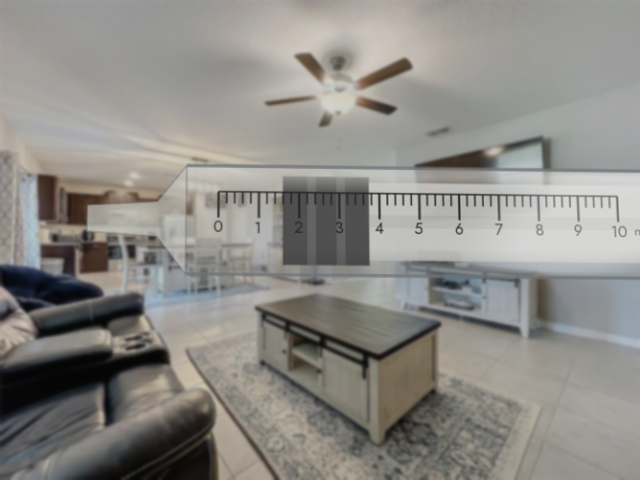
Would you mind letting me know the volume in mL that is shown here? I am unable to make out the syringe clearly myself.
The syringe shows 1.6 mL
